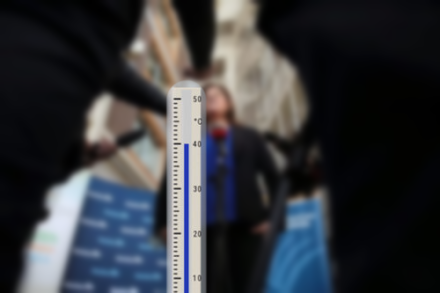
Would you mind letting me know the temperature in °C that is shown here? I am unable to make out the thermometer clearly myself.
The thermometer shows 40 °C
